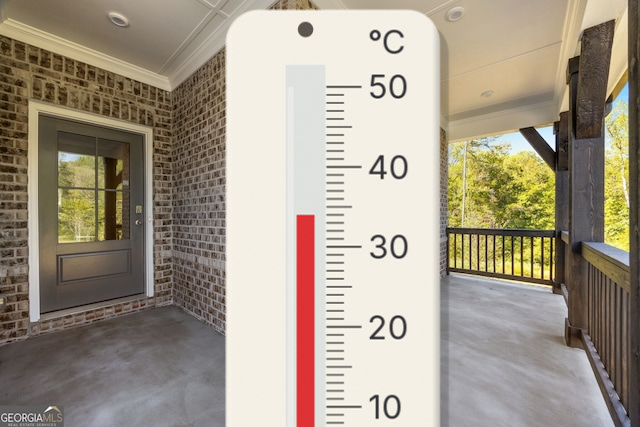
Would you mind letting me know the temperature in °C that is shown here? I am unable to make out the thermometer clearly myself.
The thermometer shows 34 °C
